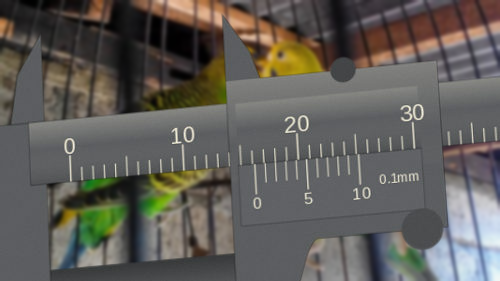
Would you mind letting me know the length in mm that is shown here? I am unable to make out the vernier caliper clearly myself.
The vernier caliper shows 16.2 mm
